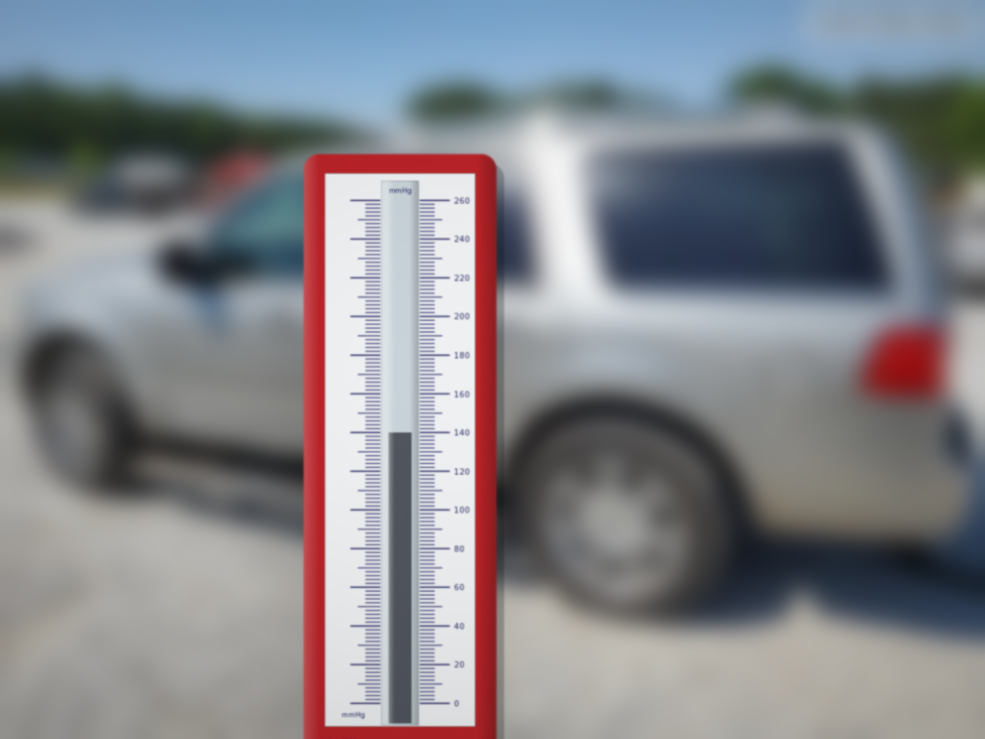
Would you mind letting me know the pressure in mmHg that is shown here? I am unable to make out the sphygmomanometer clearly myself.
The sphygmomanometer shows 140 mmHg
